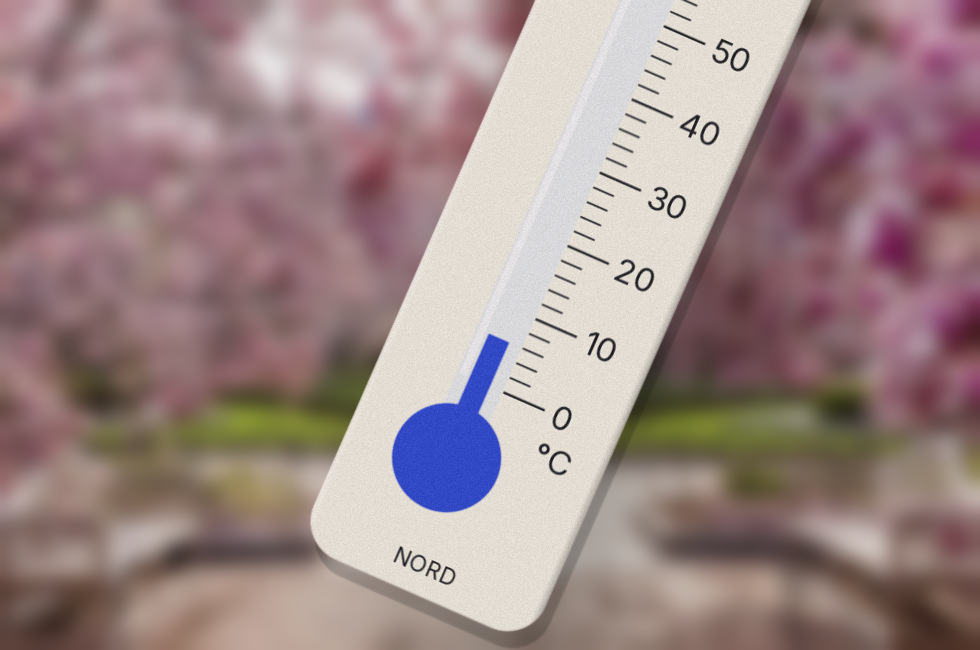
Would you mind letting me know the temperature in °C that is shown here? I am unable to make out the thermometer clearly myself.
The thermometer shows 6 °C
